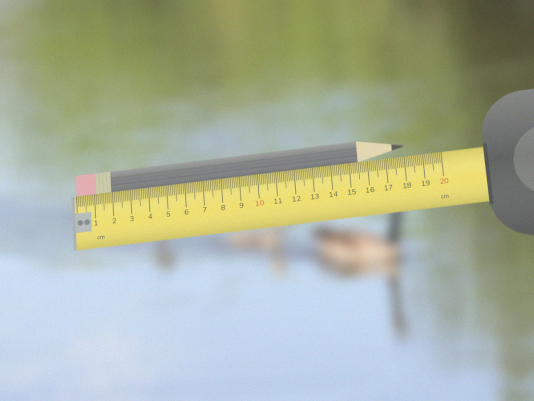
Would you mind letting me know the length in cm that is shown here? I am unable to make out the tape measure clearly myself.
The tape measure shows 18 cm
